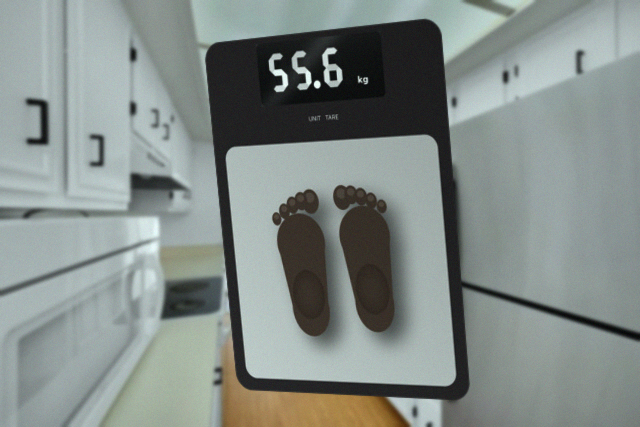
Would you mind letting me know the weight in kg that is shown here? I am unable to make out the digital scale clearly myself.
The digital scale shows 55.6 kg
